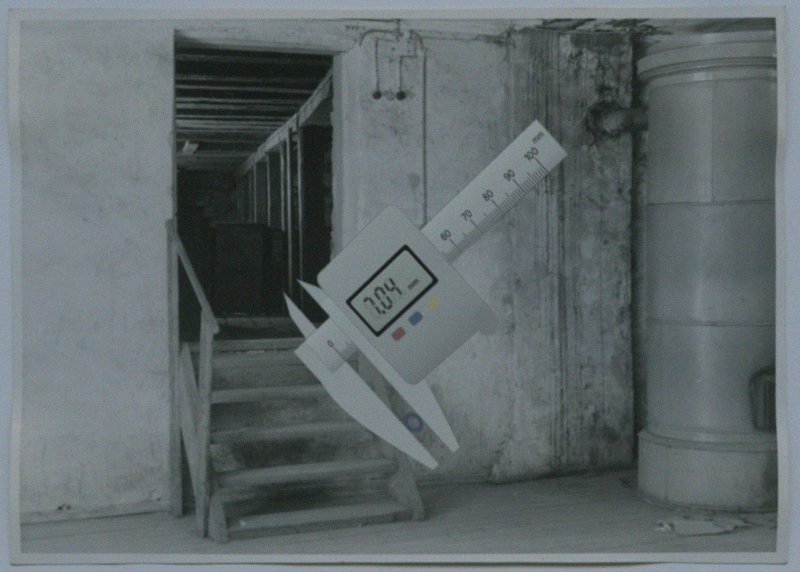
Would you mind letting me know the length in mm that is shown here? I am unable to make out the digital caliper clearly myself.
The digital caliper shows 7.04 mm
